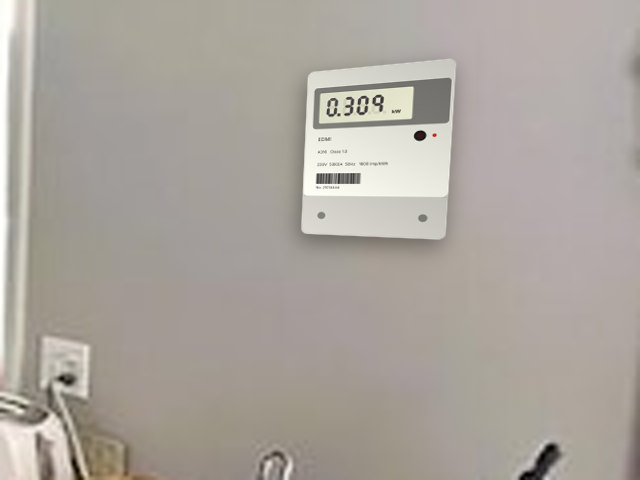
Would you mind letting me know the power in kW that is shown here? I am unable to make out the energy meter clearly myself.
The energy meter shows 0.309 kW
